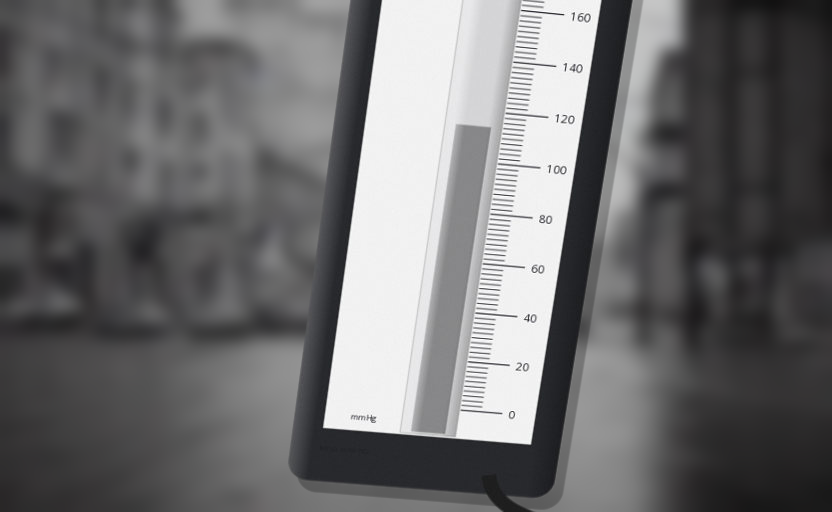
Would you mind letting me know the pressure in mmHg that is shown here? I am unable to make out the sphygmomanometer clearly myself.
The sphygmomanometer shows 114 mmHg
